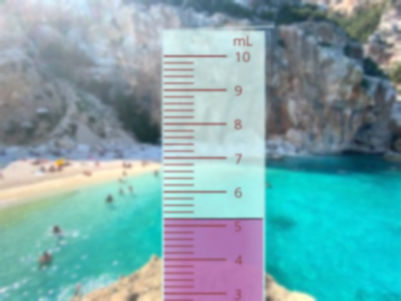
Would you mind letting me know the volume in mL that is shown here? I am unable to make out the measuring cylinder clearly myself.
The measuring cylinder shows 5.2 mL
